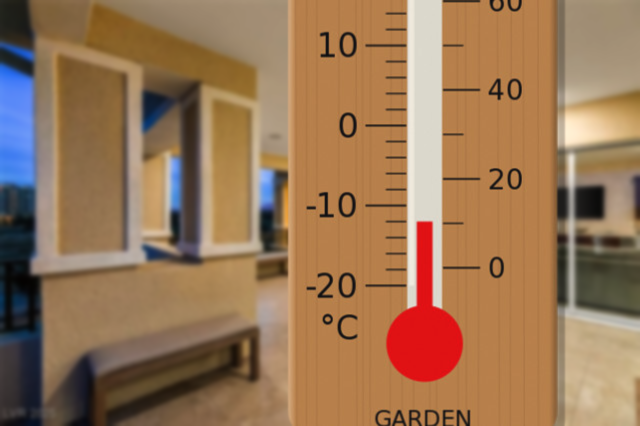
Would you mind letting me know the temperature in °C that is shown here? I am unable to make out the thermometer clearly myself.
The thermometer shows -12 °C
